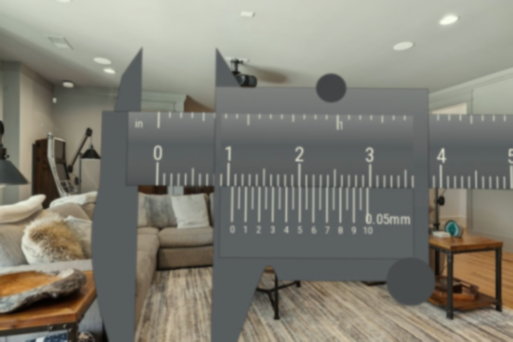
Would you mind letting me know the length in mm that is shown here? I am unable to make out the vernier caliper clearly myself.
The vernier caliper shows 10.6 mm
